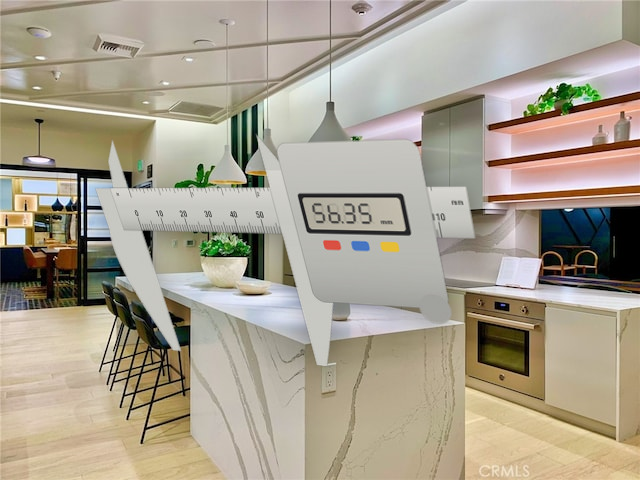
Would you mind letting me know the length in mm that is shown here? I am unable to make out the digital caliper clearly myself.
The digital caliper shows 56.35 mm
